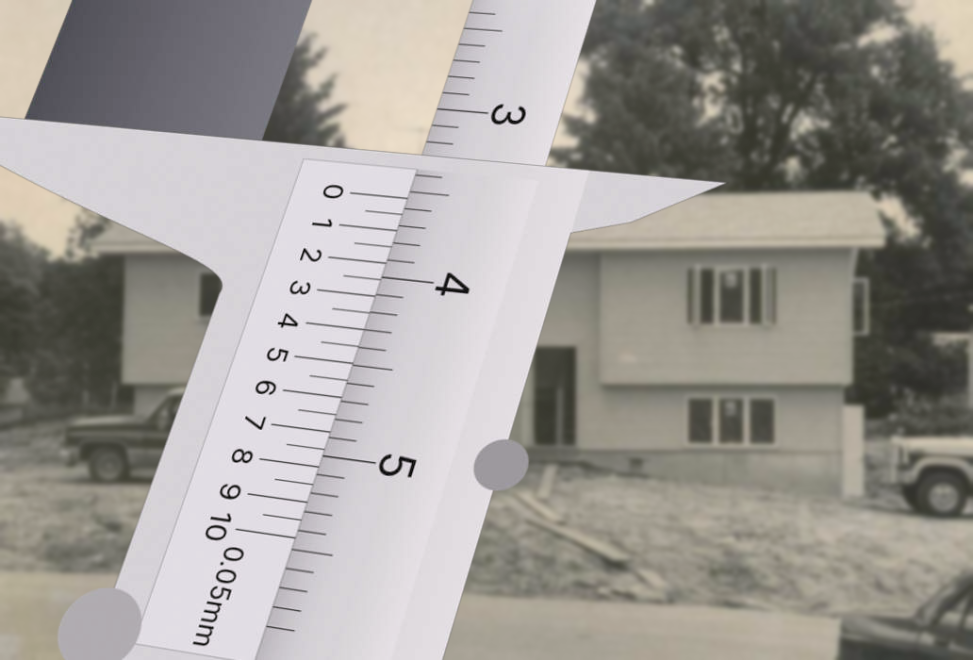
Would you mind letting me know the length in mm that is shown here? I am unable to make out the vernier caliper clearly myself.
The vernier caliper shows 35.4 mm
